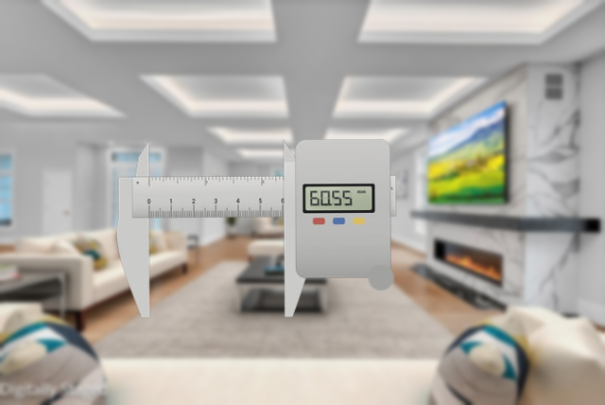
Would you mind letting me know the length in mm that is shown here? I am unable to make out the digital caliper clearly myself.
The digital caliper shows 60.55 mm
